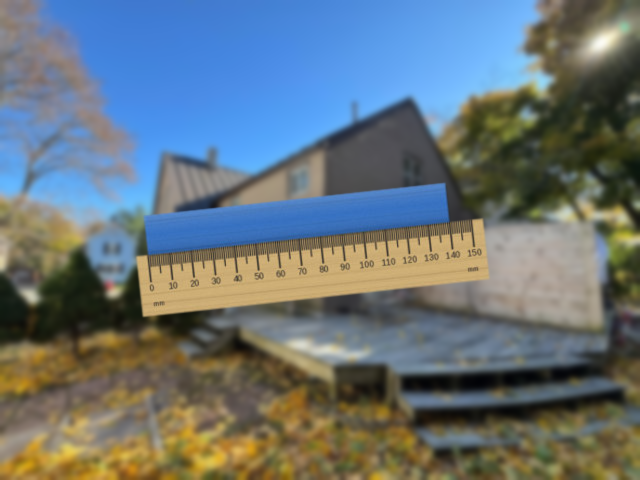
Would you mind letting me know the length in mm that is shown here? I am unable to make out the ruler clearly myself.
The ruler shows 140 mm
